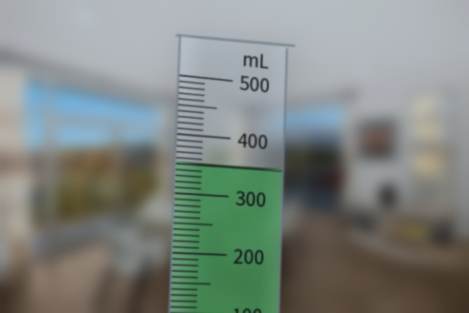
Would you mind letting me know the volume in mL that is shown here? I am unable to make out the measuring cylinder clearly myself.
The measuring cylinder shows 350 mL
